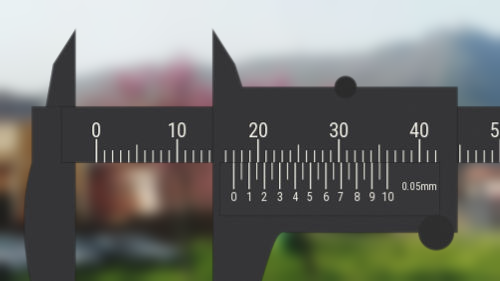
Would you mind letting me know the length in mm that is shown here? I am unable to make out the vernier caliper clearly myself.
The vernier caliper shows 17.0 mm
